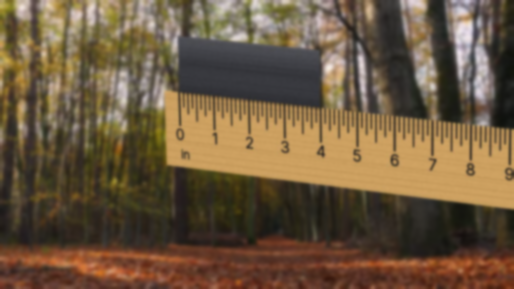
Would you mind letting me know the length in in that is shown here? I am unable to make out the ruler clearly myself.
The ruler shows 4 in
